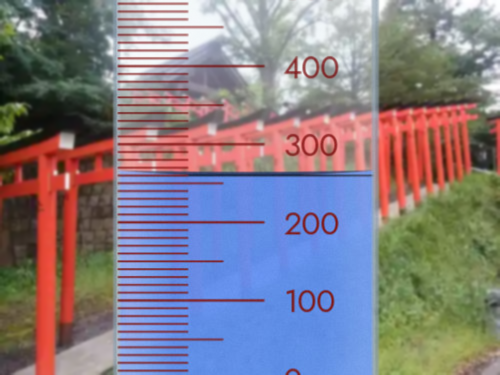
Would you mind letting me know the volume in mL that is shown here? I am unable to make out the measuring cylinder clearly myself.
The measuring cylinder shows 260 mL
